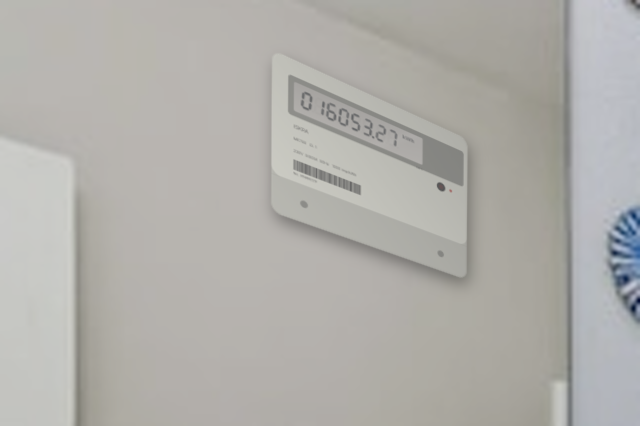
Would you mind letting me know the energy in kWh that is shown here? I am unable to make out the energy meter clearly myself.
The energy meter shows 16053.27 kWh
